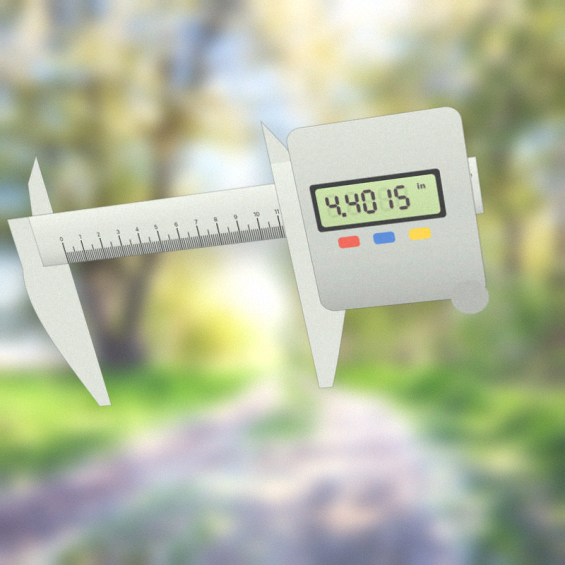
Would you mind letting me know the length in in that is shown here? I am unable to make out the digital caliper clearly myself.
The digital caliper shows 4.4015 in
